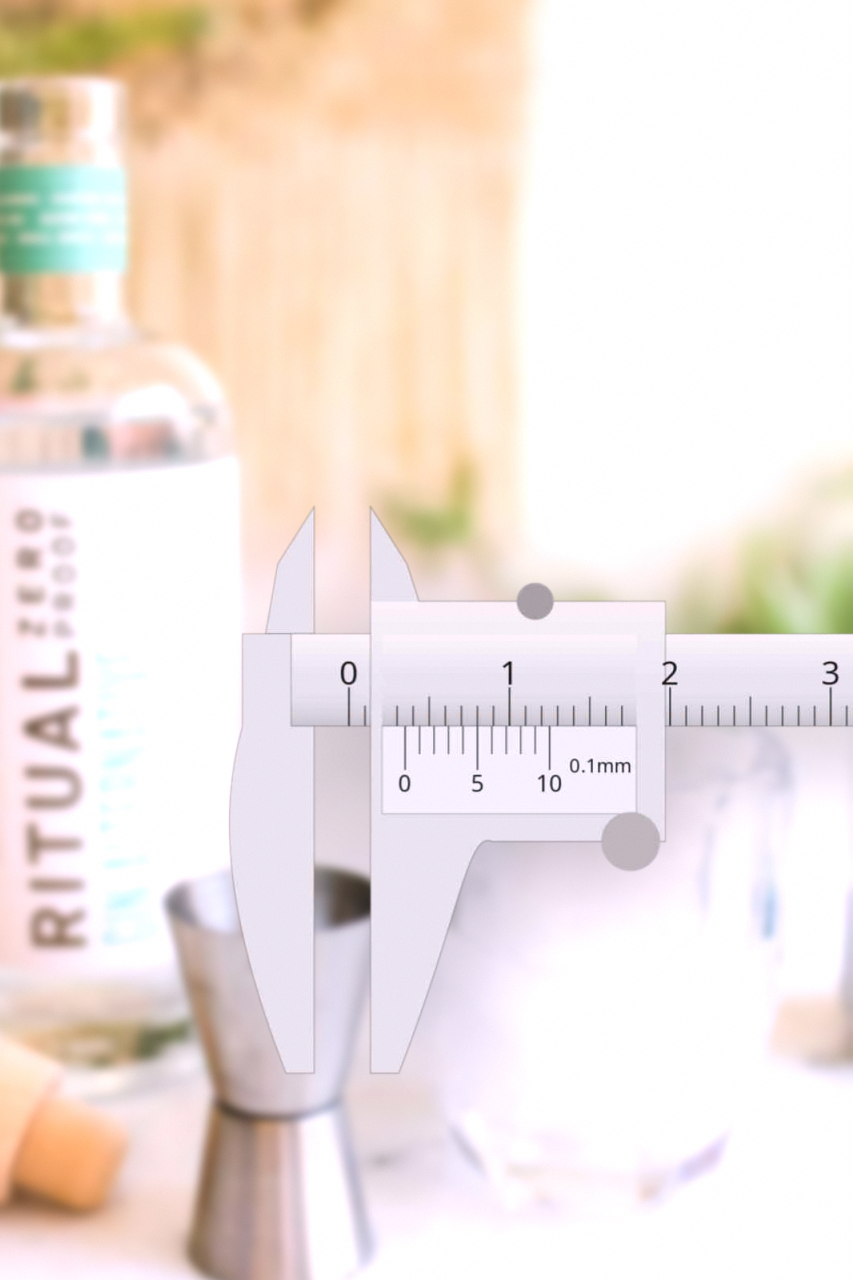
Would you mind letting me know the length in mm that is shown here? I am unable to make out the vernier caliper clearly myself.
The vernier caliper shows 3.5 mm
